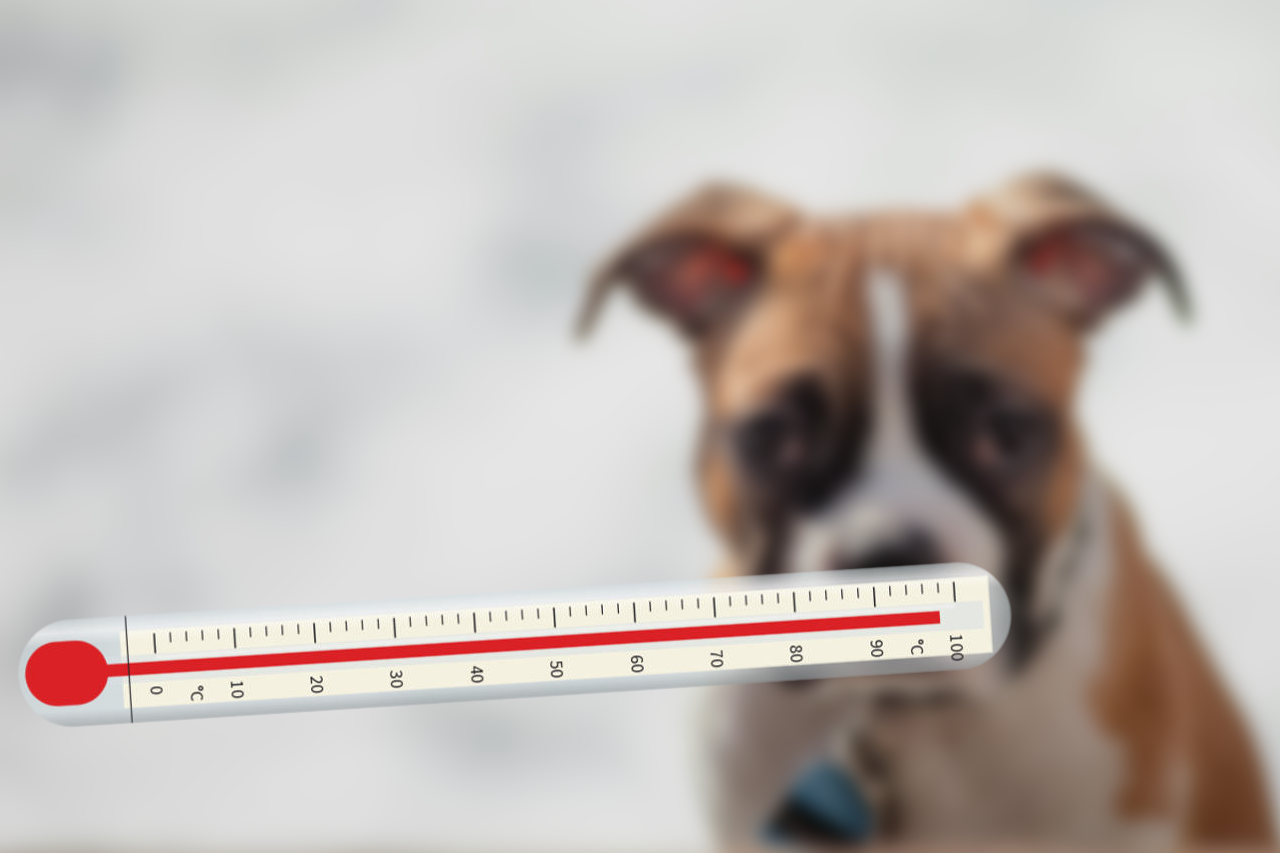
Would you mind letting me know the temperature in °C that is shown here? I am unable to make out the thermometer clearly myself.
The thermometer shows 98 °C
